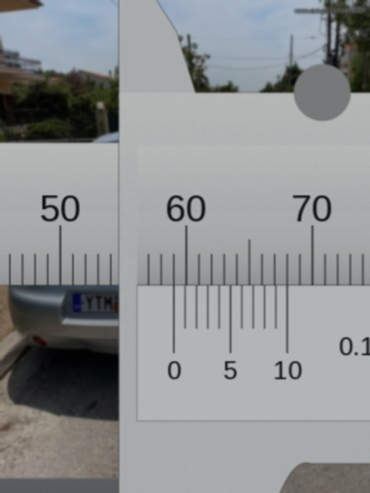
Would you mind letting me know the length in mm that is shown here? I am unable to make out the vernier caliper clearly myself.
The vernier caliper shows 59.0 mm
